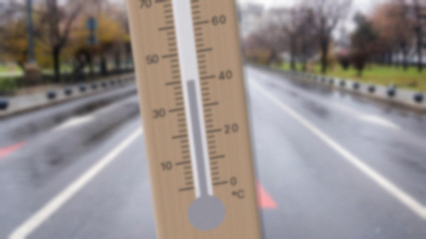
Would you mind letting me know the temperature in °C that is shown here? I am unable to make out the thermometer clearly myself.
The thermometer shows 40 °C
